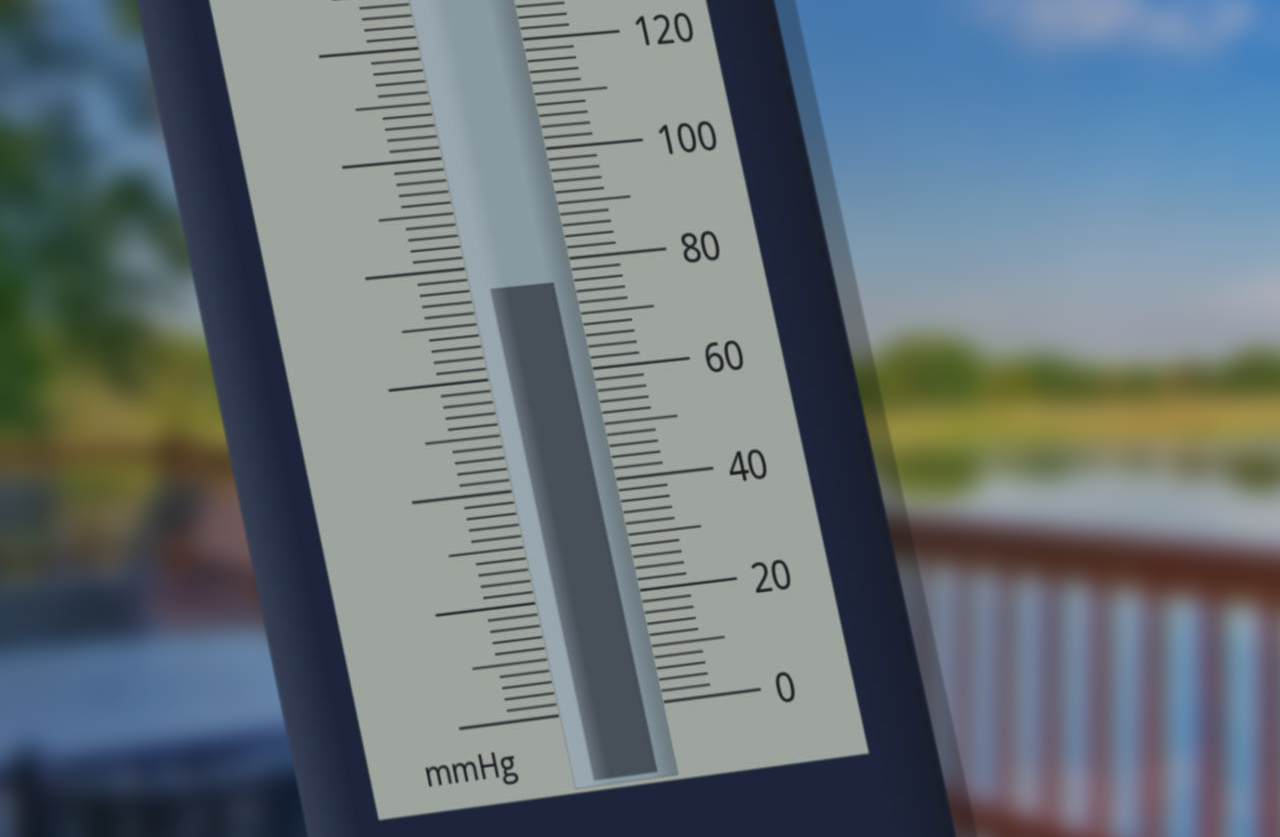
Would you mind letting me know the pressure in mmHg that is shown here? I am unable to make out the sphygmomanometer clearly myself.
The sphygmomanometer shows 76 mmHg
